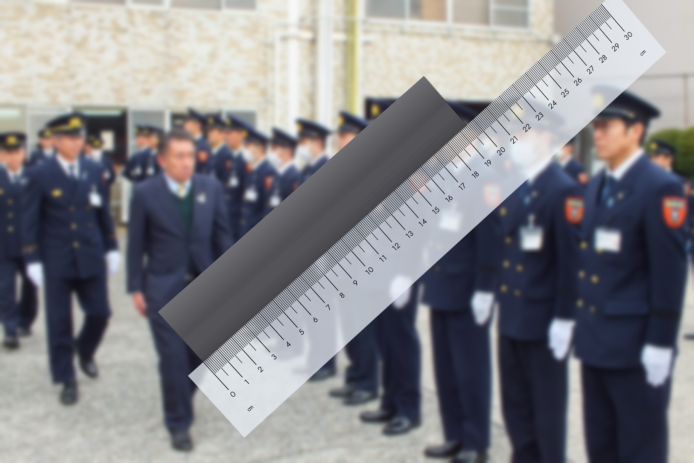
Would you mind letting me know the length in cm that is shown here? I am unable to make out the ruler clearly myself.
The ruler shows 19.5 cm
